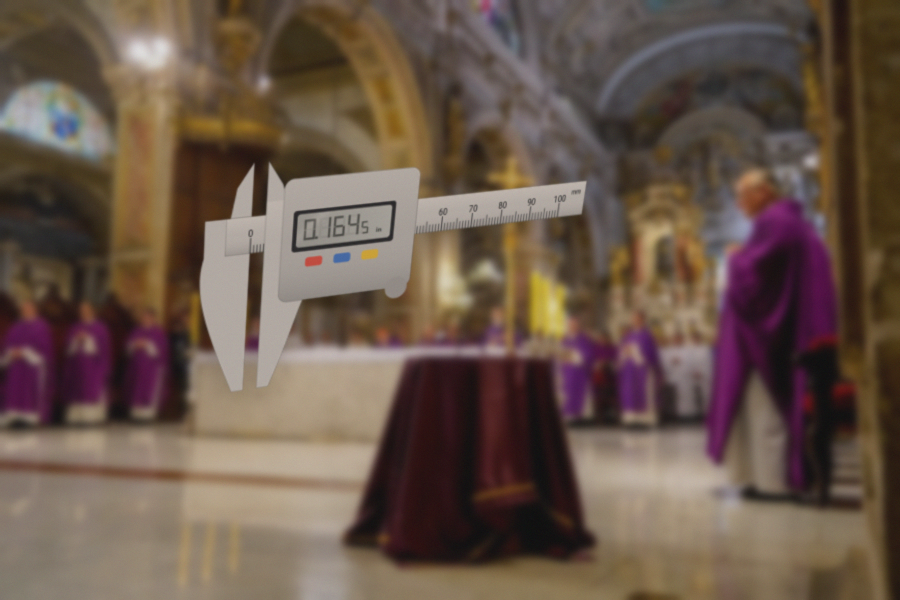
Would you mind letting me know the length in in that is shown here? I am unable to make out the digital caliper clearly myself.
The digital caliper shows 0.1645 in
